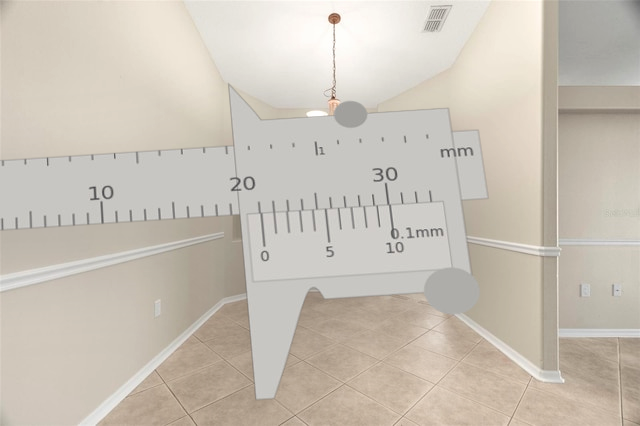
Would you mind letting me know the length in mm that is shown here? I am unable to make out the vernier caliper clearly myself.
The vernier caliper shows 21.1 mm
